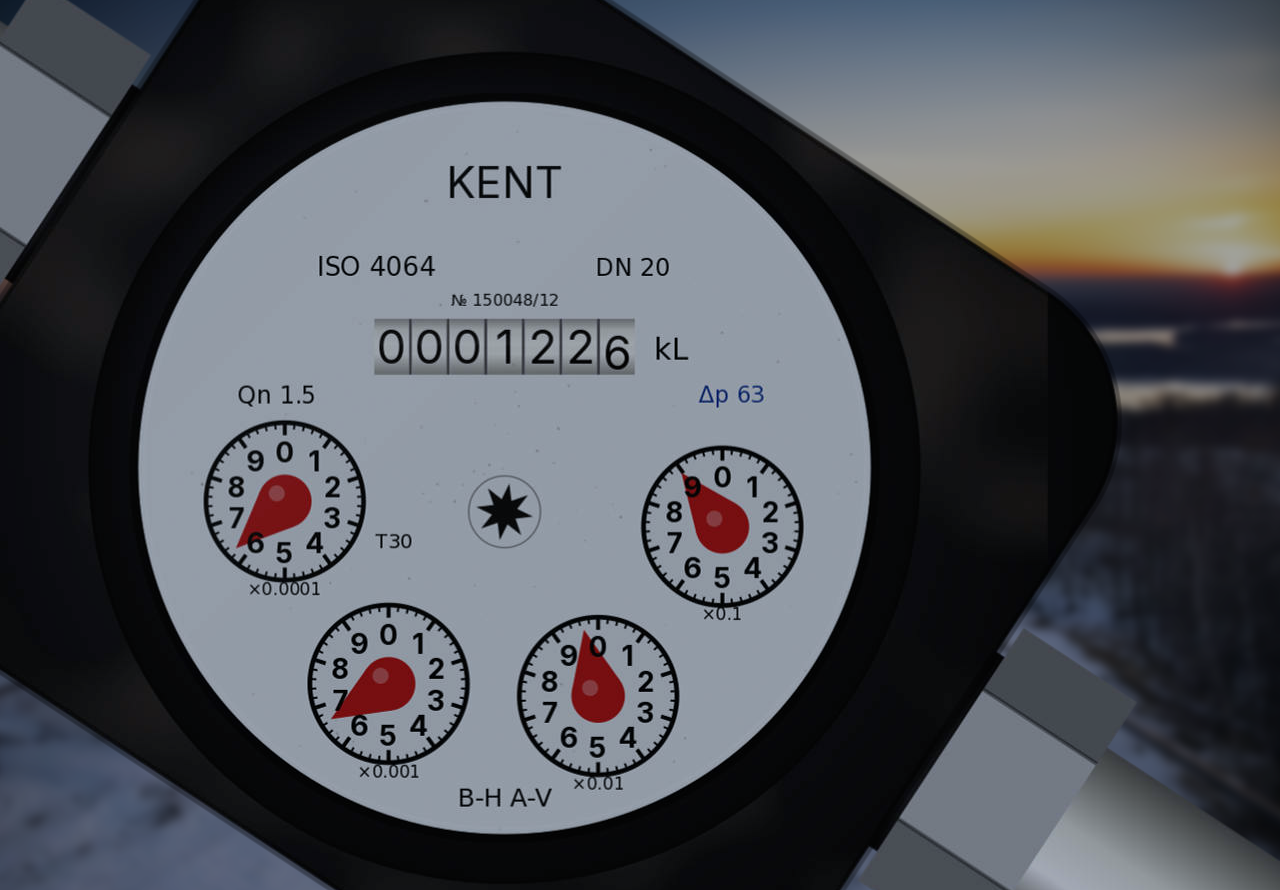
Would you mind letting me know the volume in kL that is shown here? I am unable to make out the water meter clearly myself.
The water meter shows 1225.8966 kL
